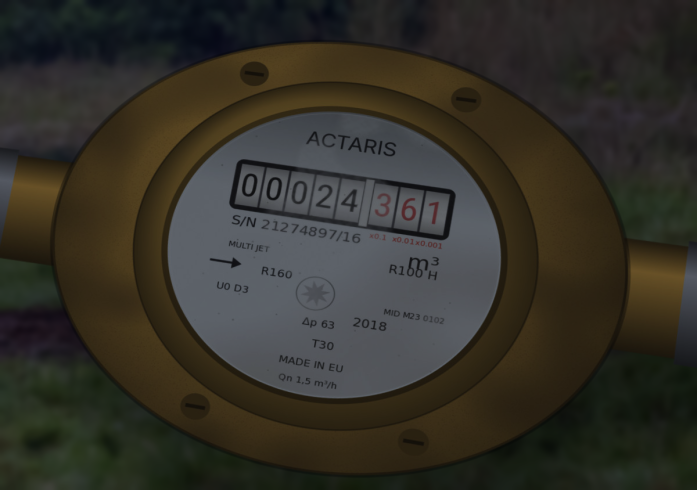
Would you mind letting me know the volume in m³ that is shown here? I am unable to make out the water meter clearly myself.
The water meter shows 24.361 m³
